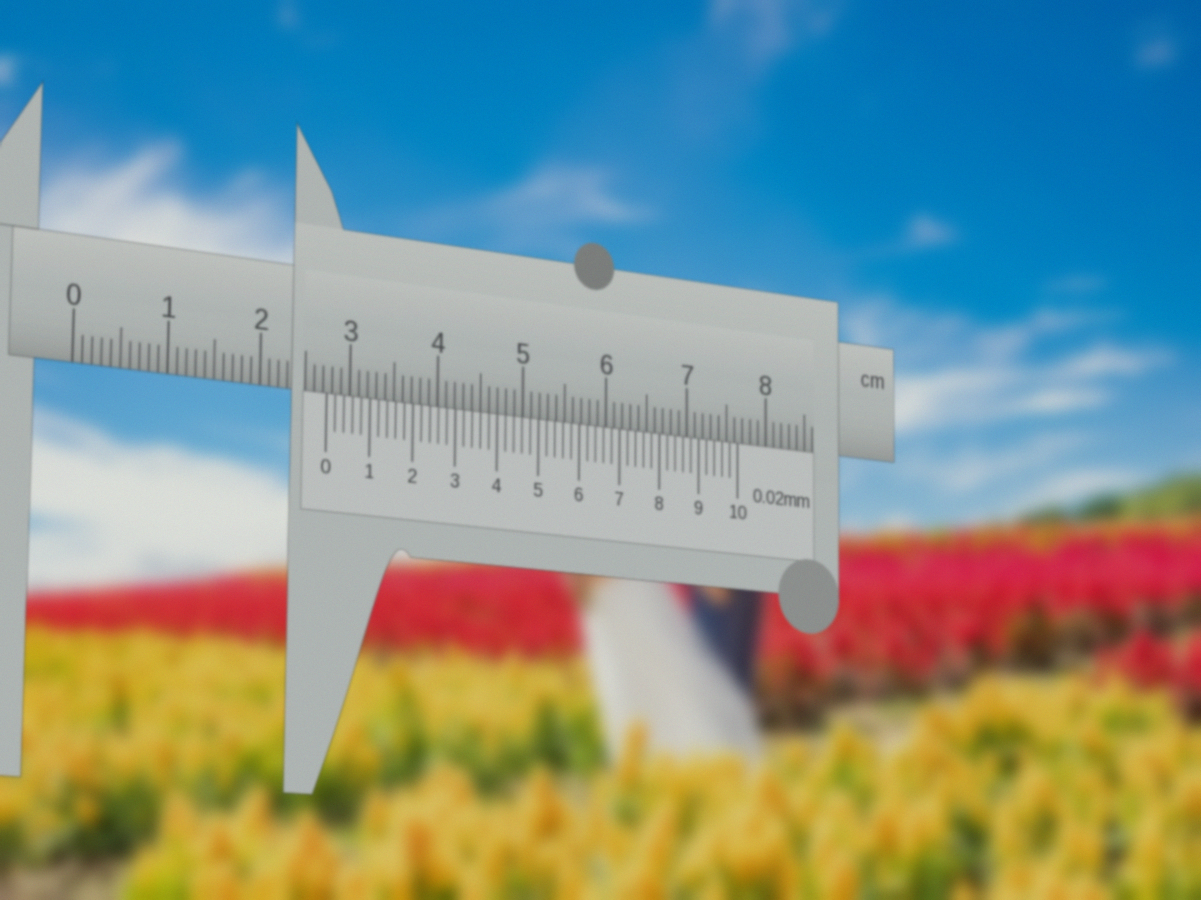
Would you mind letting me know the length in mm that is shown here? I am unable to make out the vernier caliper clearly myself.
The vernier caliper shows 27.4 mm
